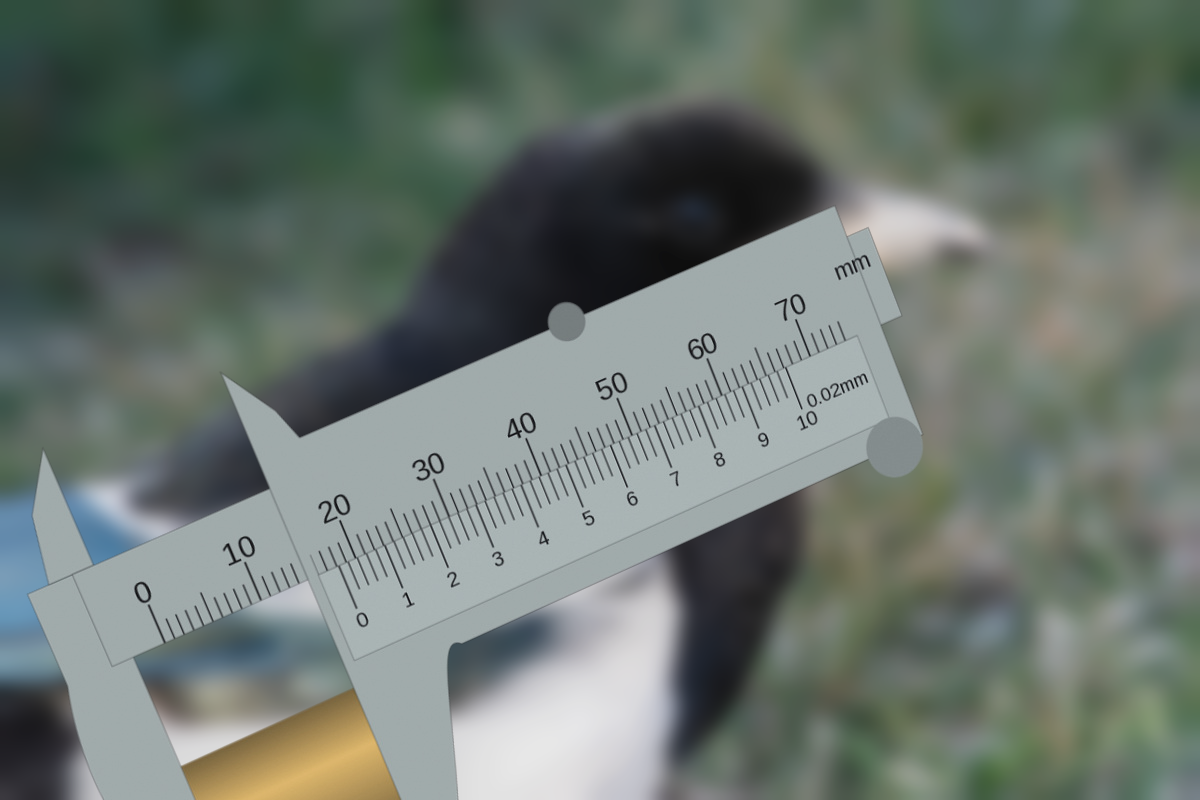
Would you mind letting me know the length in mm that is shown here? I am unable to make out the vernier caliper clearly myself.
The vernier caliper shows 18.2 mm
